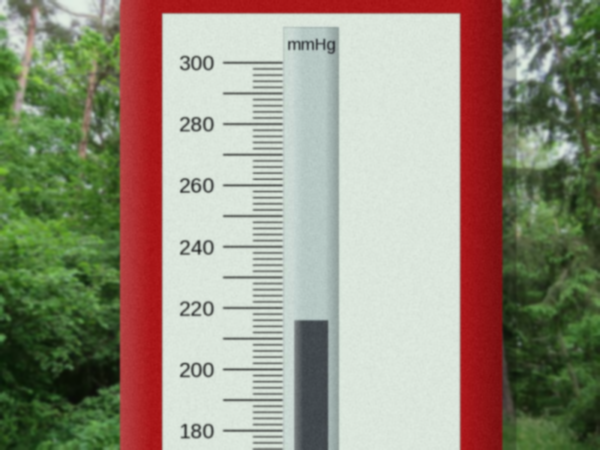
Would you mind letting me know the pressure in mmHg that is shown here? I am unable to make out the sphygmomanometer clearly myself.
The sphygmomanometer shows 216 mmHg
